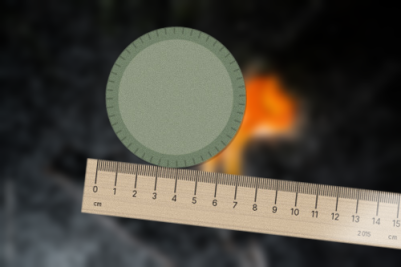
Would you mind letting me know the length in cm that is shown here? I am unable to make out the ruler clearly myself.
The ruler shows 7 cm
